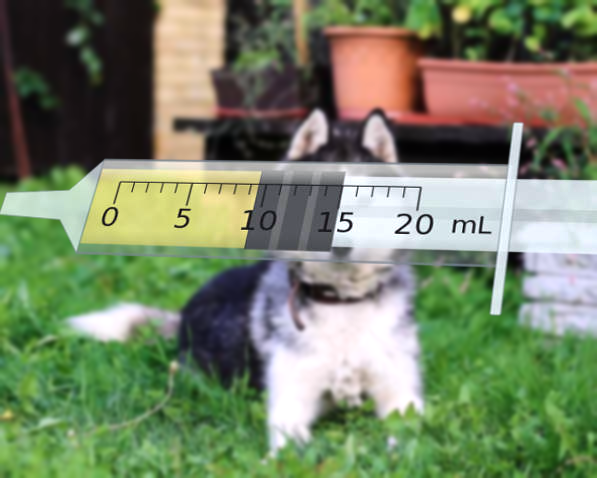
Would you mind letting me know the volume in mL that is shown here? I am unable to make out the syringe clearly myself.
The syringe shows 9.5 mL
